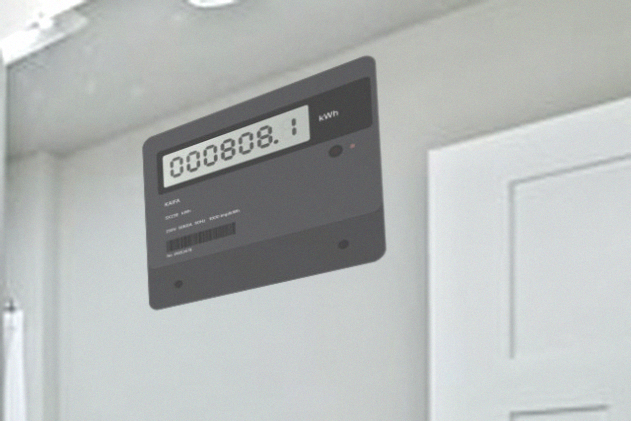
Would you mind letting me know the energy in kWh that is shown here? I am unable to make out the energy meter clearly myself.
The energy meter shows 808.1 kWh
